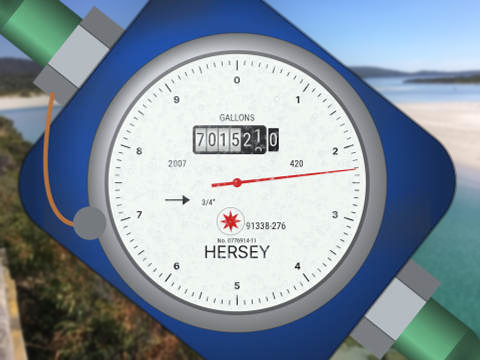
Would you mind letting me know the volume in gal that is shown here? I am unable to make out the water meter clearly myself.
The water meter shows 7015212.3 gal
